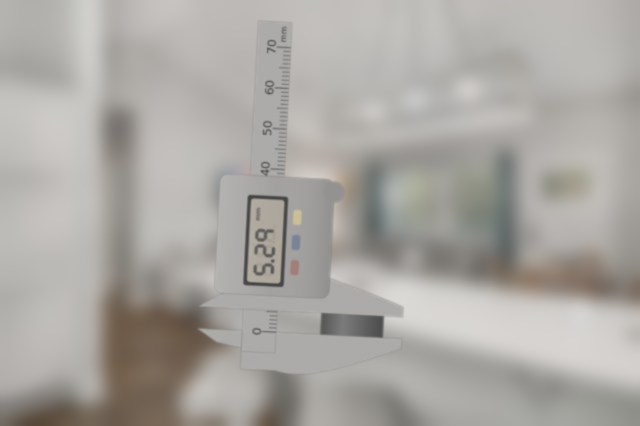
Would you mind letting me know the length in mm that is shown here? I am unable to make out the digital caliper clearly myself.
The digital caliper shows 5.29 mm
